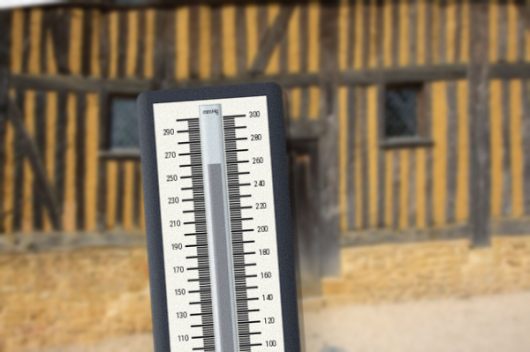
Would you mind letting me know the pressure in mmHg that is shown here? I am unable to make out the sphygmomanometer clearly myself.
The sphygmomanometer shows 260 mmHg
